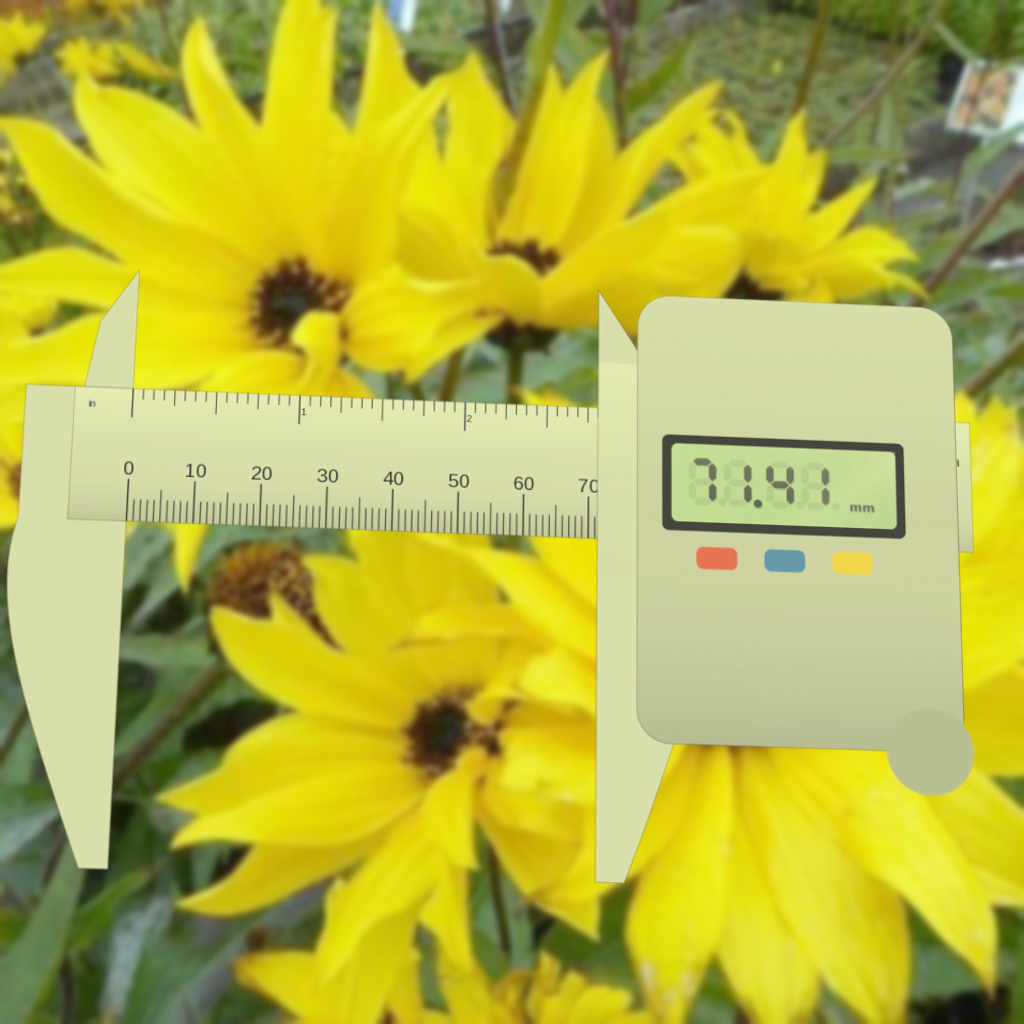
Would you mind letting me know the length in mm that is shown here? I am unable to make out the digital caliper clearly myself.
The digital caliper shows 71.41 mm
